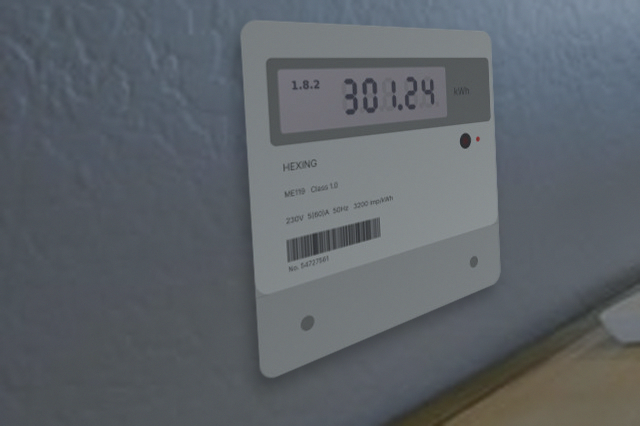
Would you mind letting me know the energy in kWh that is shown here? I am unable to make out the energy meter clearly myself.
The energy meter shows 301.24 kWh
